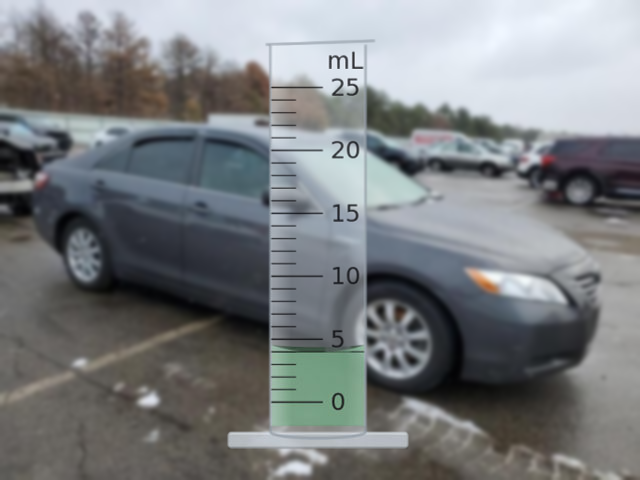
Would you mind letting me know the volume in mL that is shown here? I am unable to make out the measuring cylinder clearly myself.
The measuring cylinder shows 4 mL
